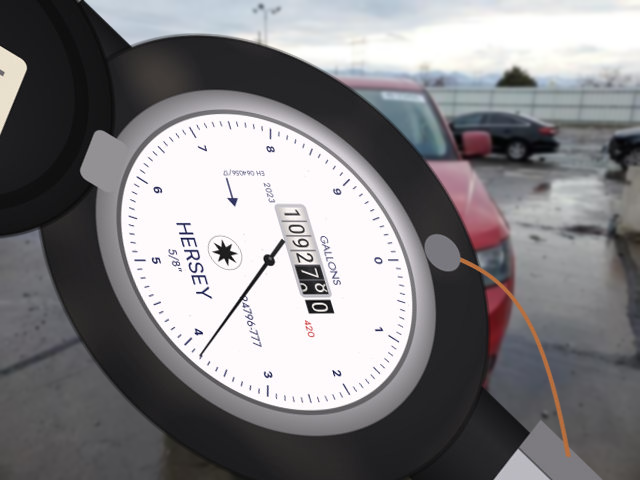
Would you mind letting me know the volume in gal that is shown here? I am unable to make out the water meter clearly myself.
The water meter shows 1092783.8 gal
